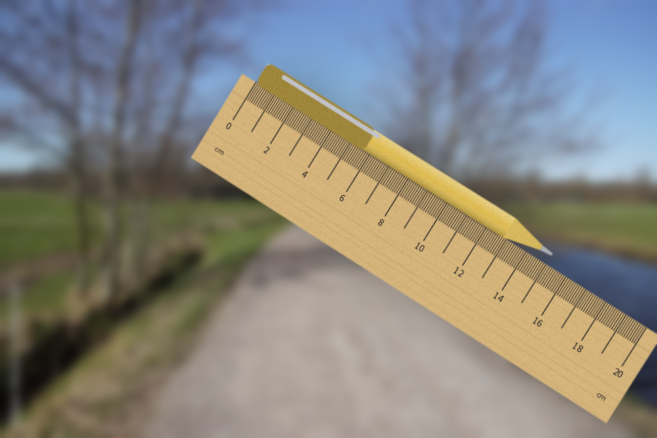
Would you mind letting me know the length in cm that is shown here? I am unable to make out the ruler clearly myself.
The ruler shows 15 cm
